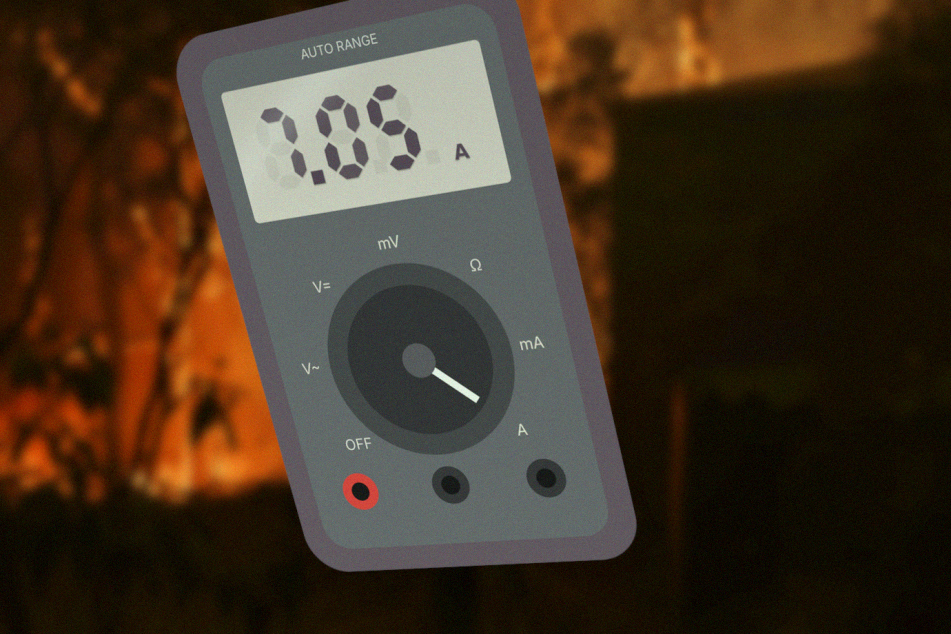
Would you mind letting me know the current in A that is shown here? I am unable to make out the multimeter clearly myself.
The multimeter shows 7.05 A
